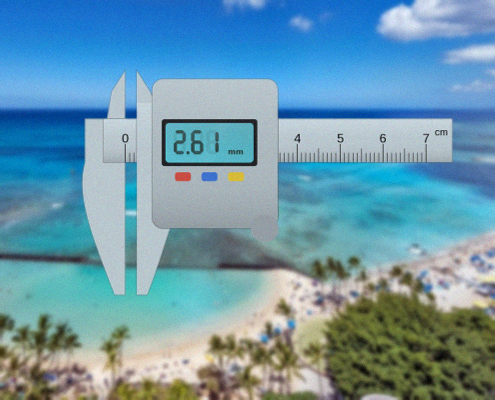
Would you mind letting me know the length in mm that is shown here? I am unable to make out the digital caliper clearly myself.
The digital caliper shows 2.61 mm
